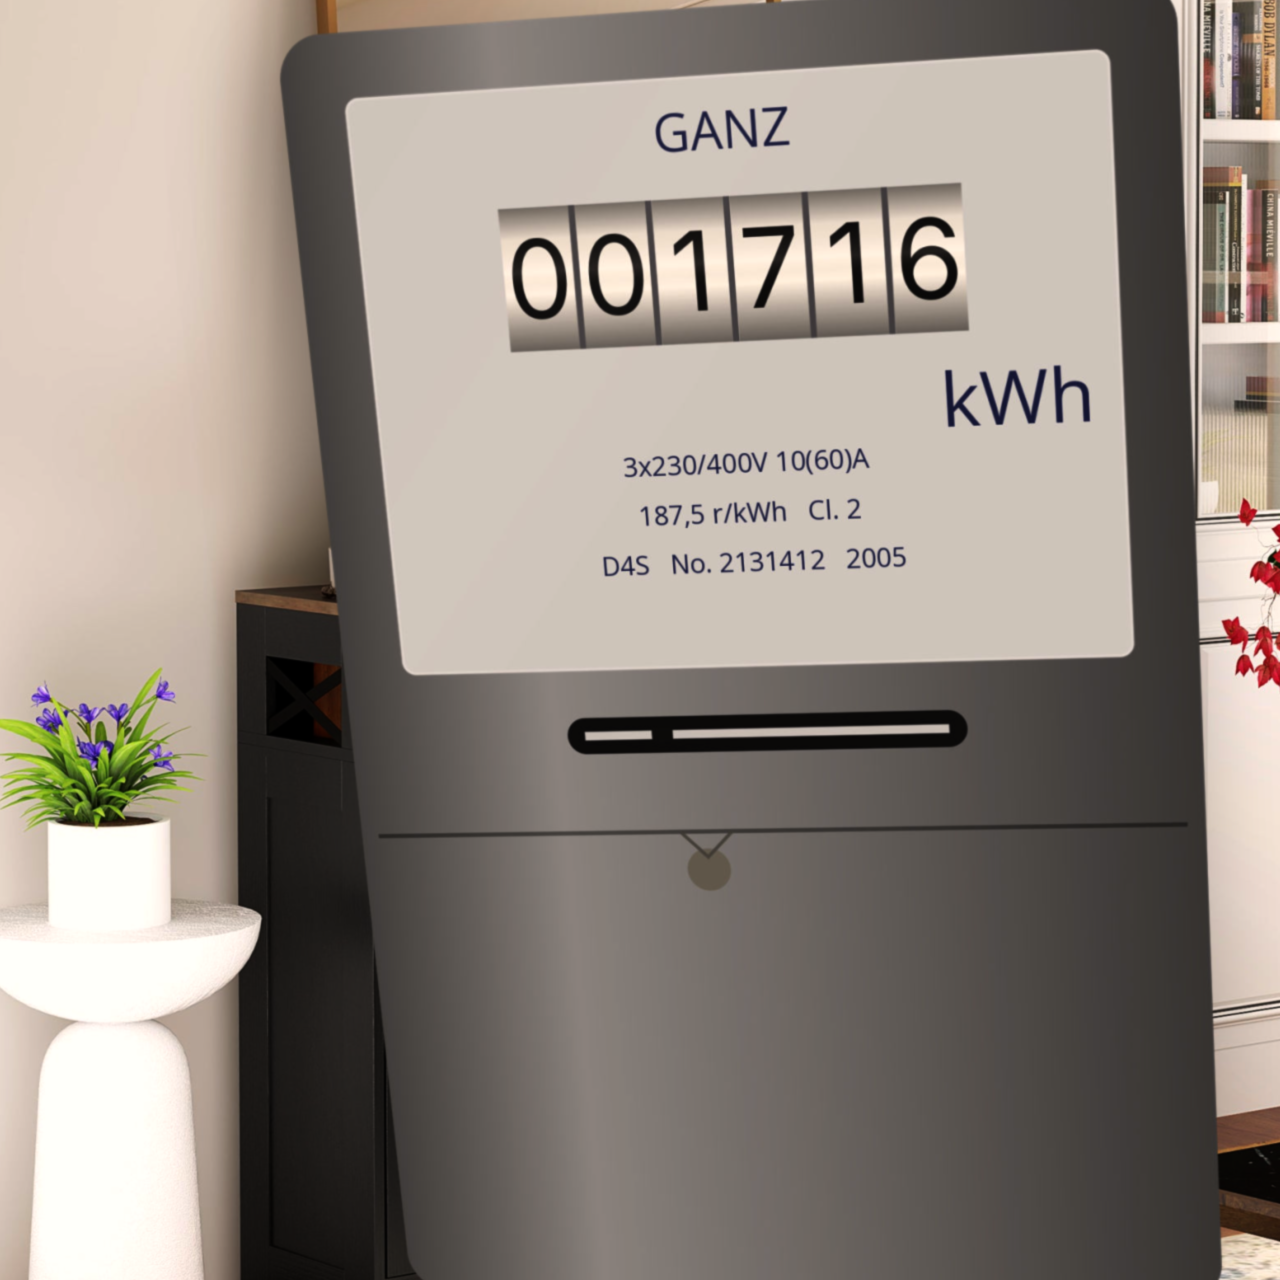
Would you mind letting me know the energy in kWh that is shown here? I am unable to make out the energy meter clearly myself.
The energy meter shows 1716 kWh
